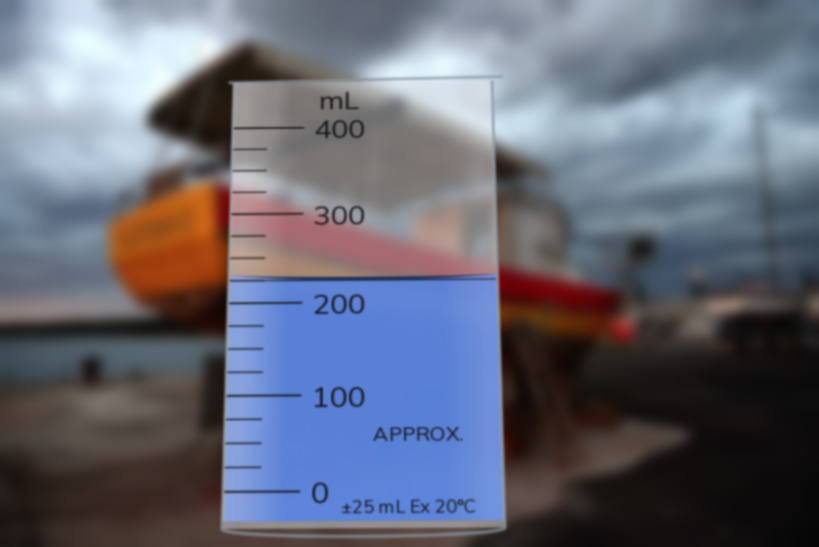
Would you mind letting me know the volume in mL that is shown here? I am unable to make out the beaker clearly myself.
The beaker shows 225 mL
